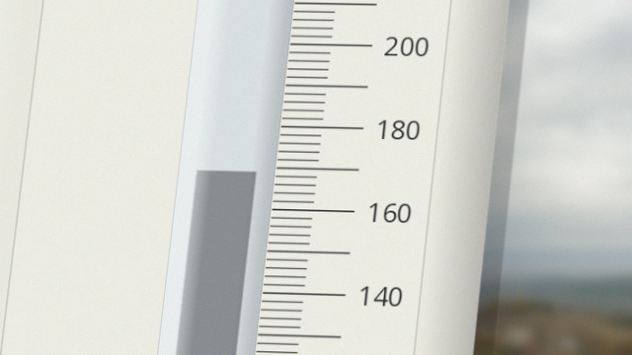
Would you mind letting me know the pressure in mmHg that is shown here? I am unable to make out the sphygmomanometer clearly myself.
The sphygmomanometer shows 169 mmHg
